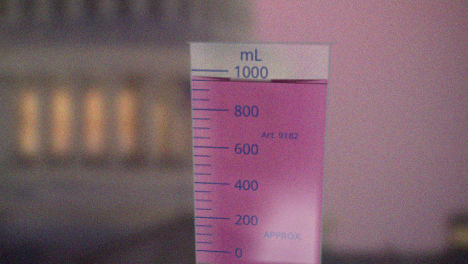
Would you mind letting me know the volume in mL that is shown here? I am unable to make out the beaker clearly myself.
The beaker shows 950 mL
